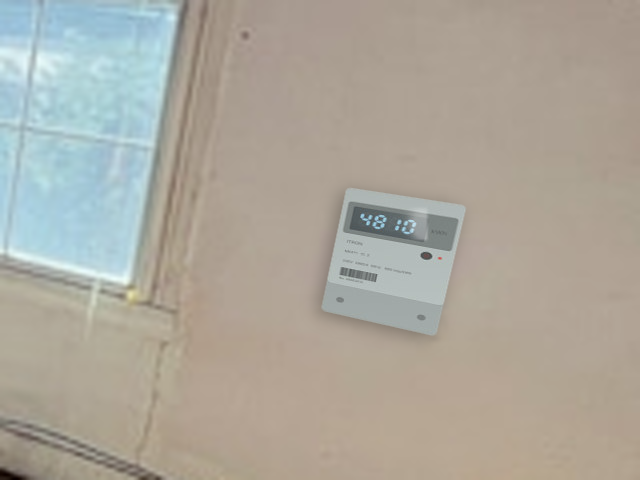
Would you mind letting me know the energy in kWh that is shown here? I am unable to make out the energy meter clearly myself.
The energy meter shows 4810 kWh
